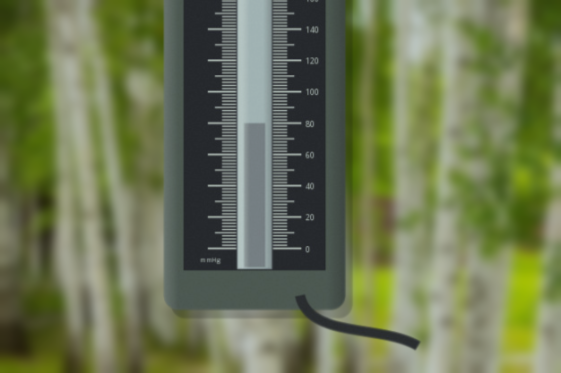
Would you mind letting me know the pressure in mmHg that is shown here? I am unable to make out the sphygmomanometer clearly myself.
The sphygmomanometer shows 80 mmHg
